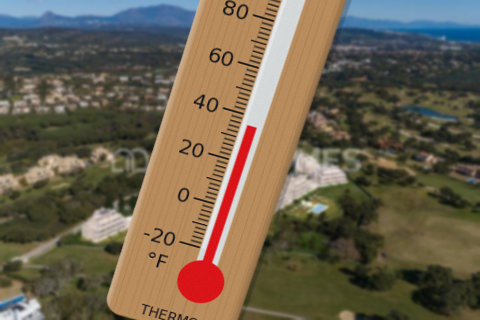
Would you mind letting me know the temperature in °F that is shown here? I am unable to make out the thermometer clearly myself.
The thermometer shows 36 °F
